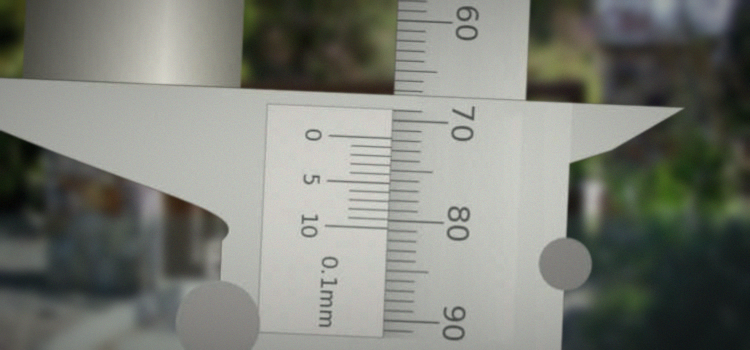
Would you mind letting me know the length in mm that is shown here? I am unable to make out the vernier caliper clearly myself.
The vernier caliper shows 71.8 mm
